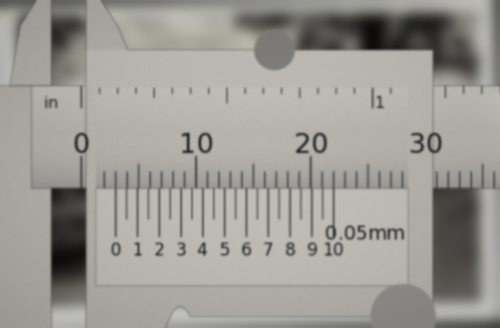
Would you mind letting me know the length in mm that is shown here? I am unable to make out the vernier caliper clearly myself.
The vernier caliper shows 3.0 mm
